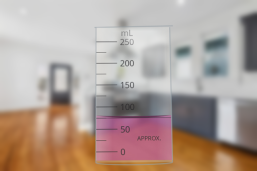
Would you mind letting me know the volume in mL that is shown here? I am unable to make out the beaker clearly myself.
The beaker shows 75 mL
